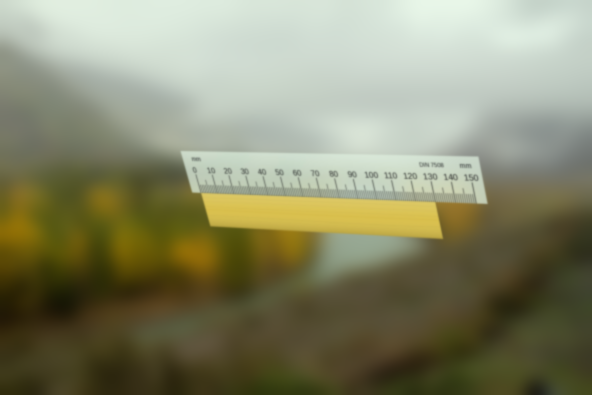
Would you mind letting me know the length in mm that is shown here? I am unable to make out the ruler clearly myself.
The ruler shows 130 mm
